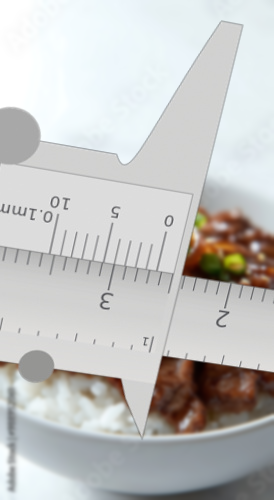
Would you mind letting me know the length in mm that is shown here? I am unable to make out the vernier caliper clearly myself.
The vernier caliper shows 26.4 mm
